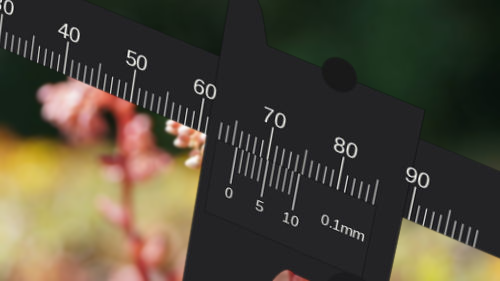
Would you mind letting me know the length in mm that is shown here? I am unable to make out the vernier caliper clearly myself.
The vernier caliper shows 65.6 mm
